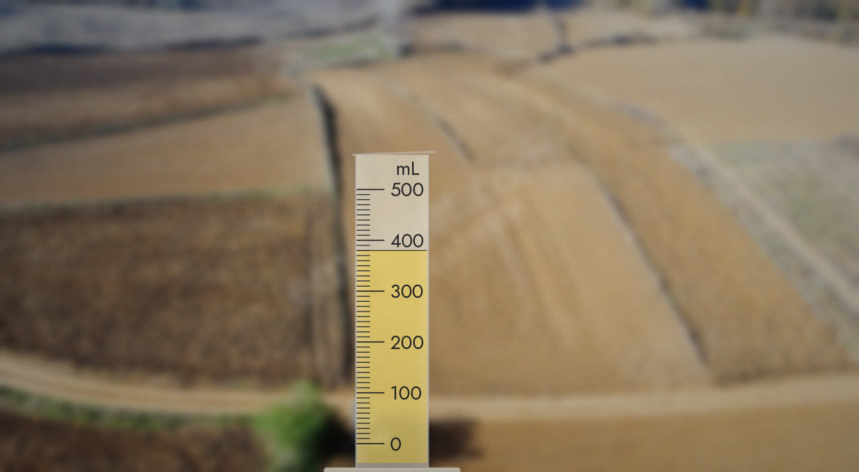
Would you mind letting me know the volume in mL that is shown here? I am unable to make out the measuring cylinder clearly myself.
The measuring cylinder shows 380 mL
